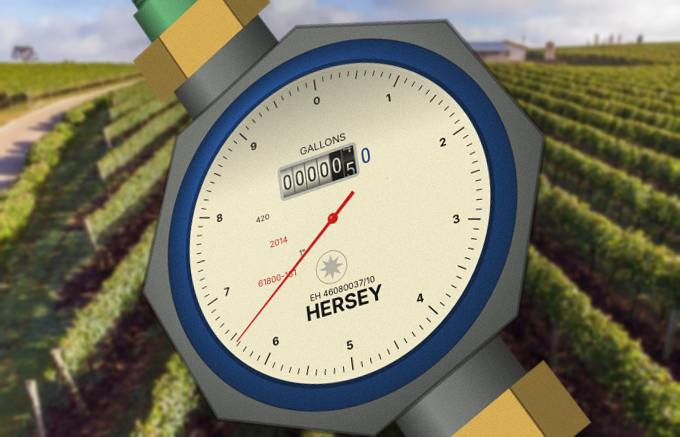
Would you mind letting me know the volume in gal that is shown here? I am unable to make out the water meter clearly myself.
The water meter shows 46.4 gal
